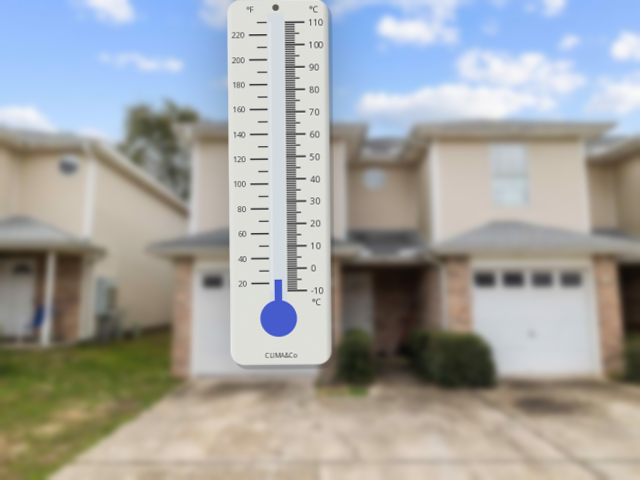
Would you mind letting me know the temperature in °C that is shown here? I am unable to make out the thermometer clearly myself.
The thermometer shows -5 °C
